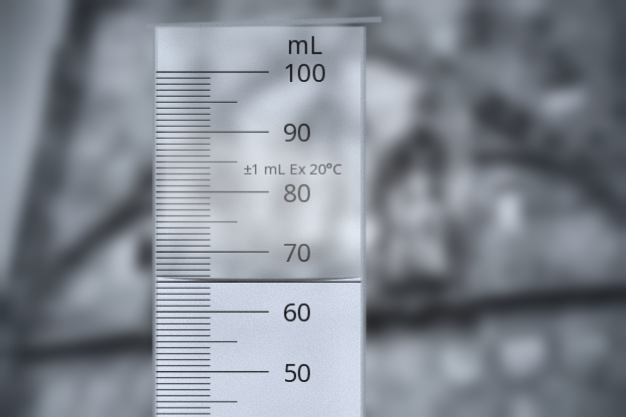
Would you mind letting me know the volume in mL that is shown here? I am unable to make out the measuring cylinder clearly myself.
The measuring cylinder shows 65 mL
